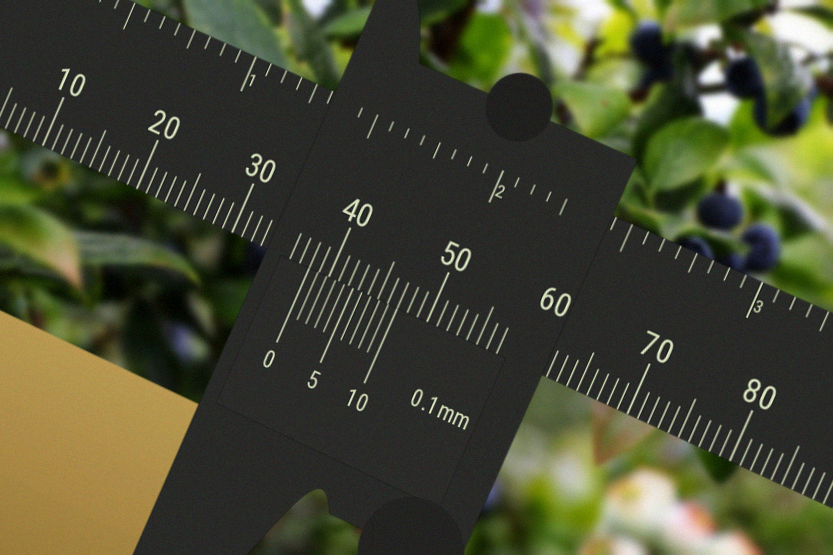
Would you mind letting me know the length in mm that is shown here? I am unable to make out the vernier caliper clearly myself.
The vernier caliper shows 38.0 mm
